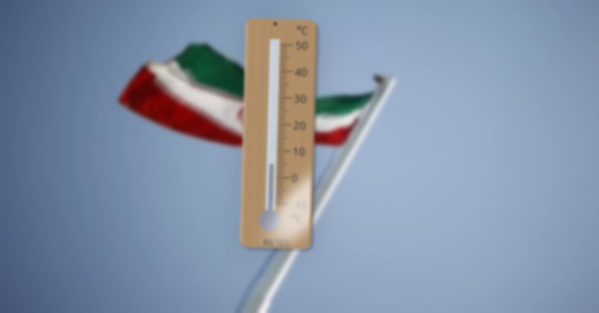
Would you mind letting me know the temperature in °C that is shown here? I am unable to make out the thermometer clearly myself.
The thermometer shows 5 °C
